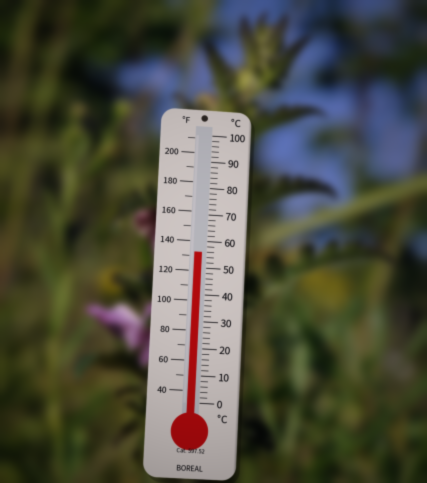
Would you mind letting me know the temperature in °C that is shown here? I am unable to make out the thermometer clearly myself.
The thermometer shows 56 °C
